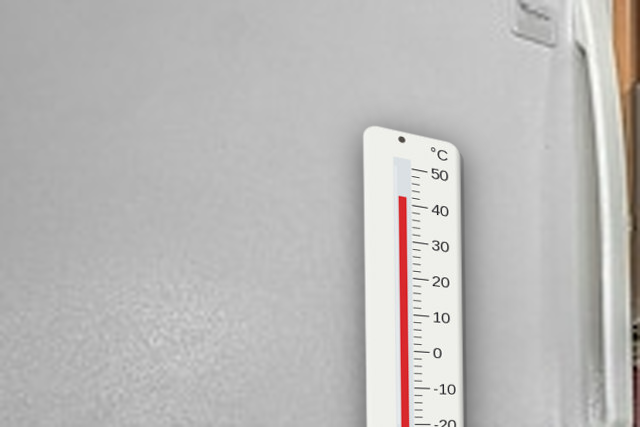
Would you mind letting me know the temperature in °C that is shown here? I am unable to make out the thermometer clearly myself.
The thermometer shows 42 °C
